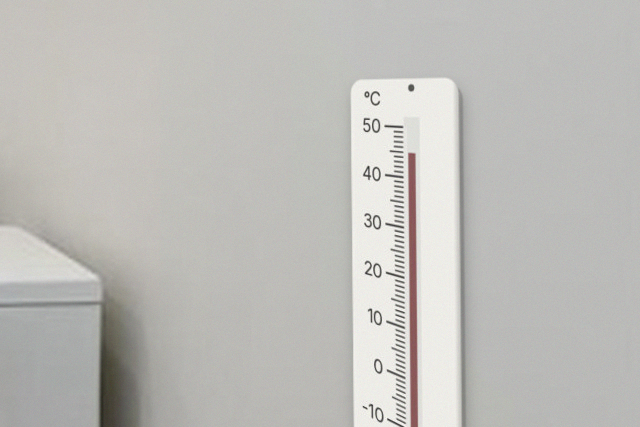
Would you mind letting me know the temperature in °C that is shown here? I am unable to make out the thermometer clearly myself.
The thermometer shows 45 °C
